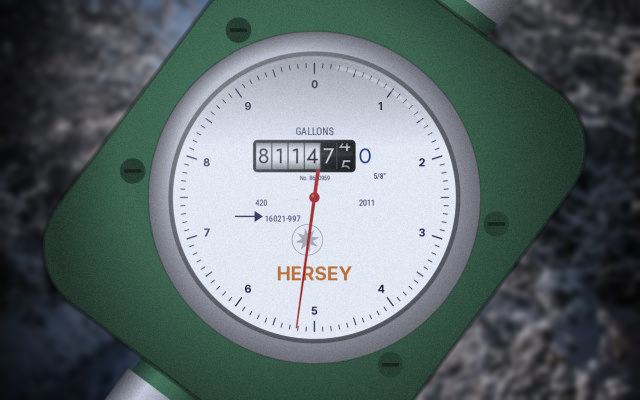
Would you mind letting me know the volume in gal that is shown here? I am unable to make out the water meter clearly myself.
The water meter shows 8114745.2 gal
